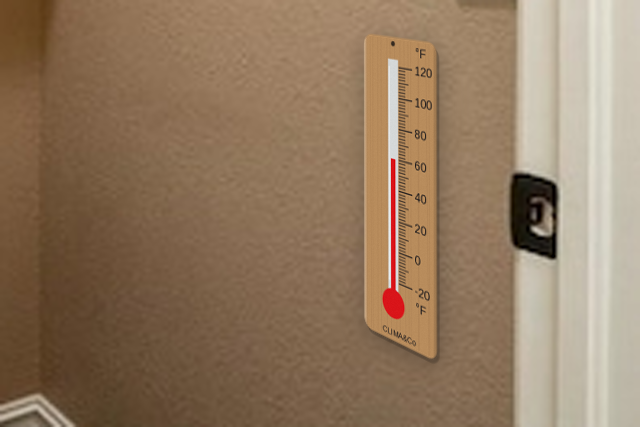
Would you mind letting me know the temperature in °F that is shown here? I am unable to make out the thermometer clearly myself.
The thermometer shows 60 °F
